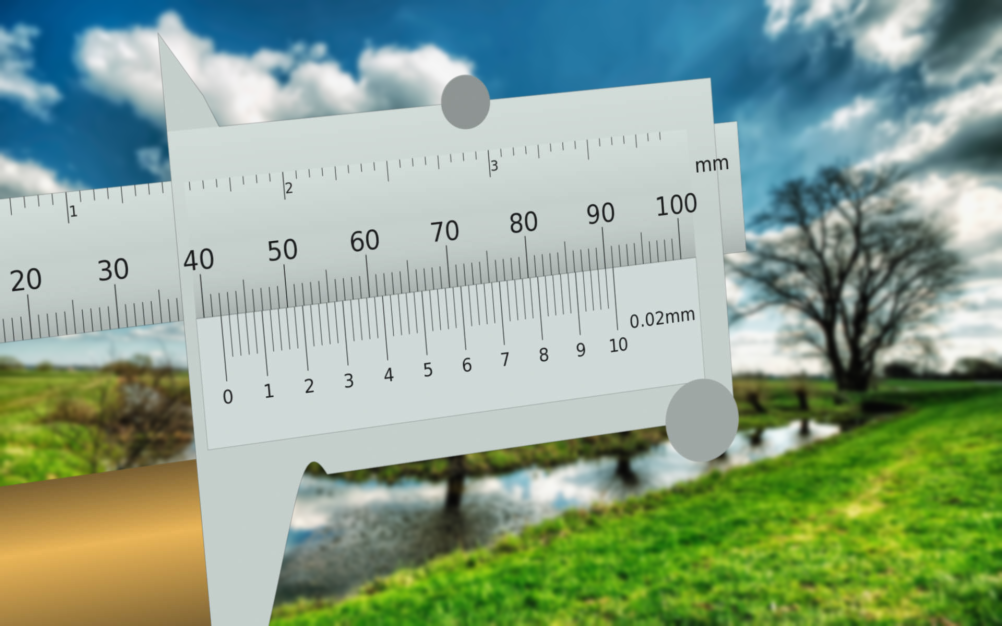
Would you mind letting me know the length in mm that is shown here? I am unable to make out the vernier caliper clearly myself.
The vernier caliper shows 42.0 mm
